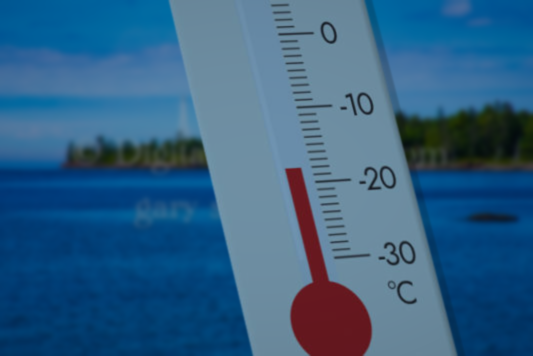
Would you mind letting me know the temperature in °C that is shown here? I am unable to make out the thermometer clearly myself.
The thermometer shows -18 °C
